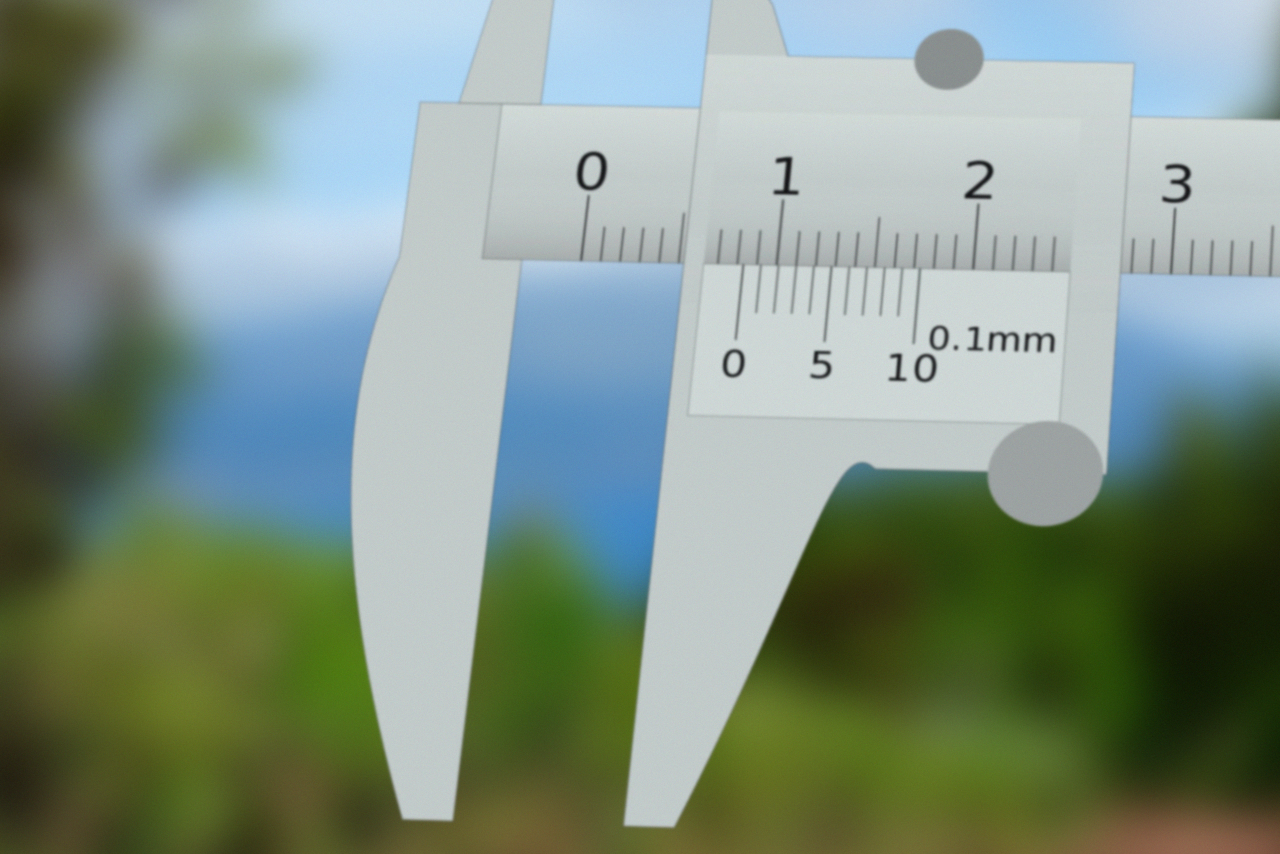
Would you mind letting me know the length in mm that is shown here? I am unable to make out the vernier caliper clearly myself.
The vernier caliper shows 8.3 mm
